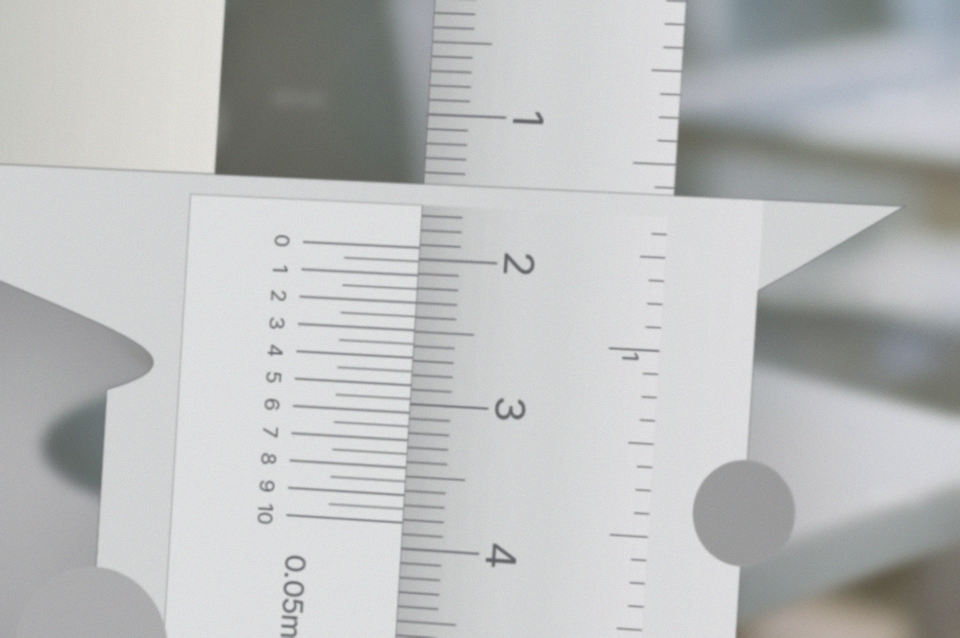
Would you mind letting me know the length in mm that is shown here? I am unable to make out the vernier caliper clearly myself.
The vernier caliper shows 19.2 mm
